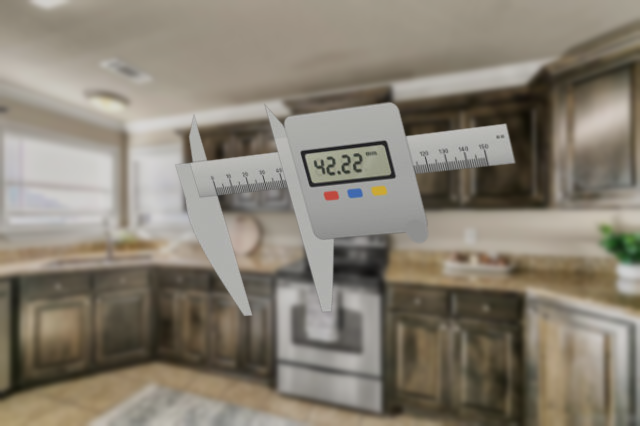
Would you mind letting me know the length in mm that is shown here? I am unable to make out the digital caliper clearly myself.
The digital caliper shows 42.22 mm
